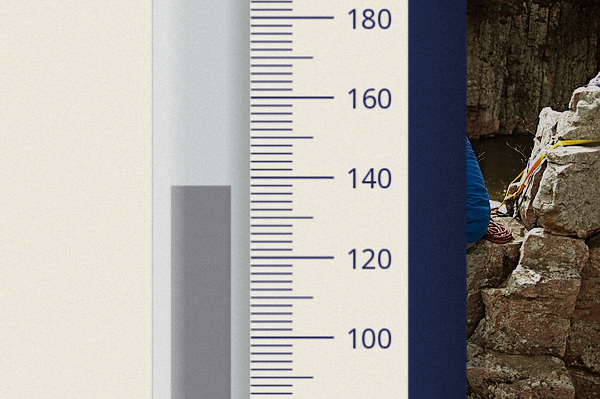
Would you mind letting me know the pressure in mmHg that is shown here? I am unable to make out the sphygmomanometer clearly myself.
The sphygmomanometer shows 138 mmHg
